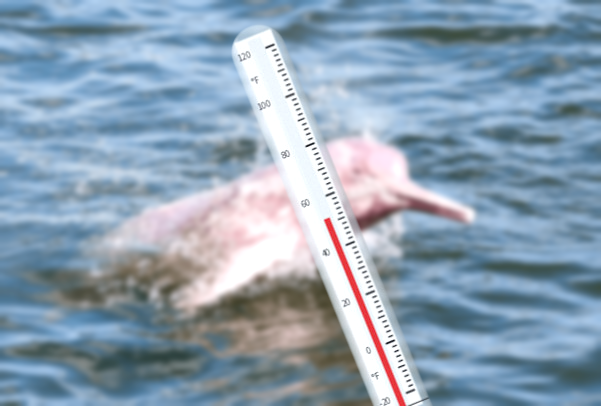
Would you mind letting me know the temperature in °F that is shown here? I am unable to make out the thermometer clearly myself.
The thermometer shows 52 °F
